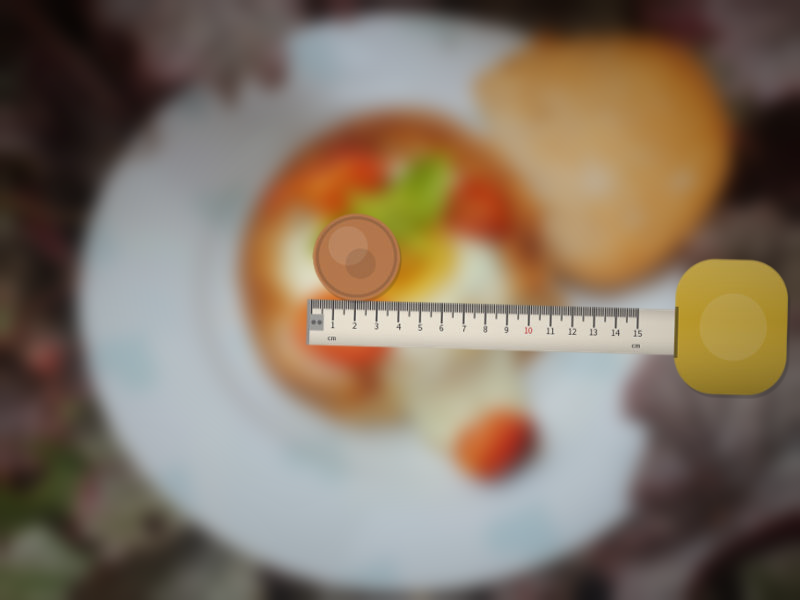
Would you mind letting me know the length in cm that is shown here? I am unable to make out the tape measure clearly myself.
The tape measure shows 4 cm
